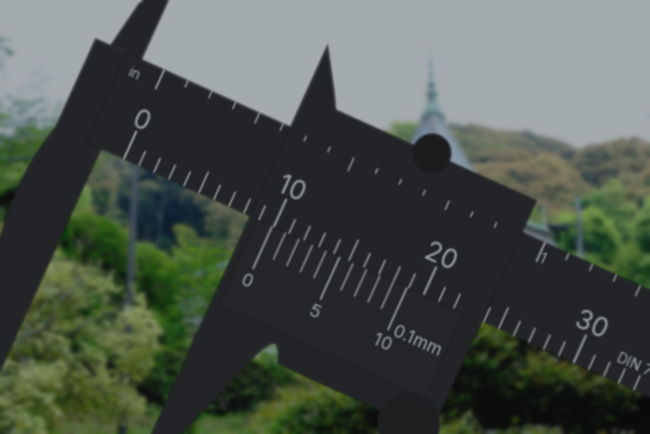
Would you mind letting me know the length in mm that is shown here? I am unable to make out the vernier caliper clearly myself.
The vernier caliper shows 9.9 mm
